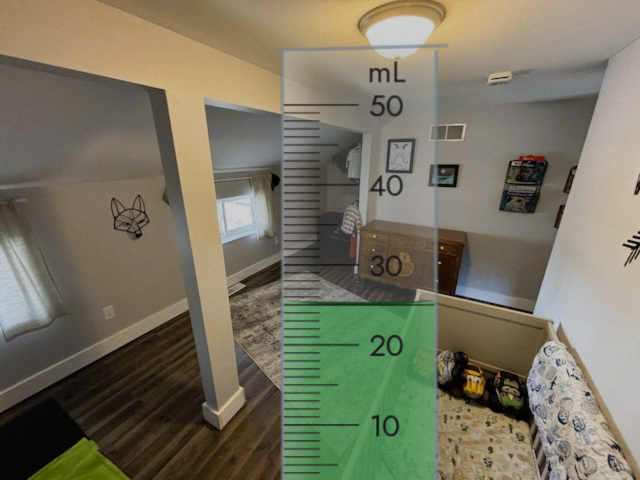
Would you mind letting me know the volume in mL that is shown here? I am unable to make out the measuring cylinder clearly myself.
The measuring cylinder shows 25 mL
